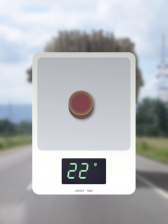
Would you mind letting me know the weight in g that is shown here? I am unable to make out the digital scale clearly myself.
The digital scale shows 22 g
